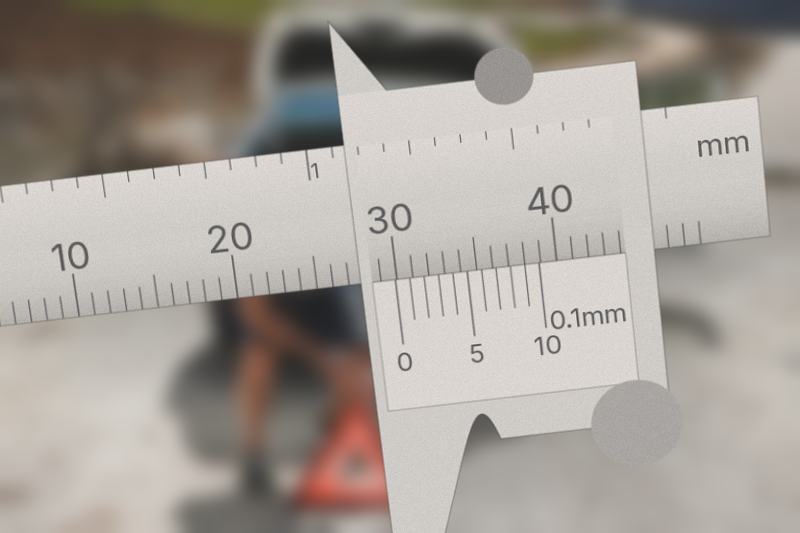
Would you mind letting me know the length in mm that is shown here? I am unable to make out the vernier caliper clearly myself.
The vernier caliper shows 29.9 mm
